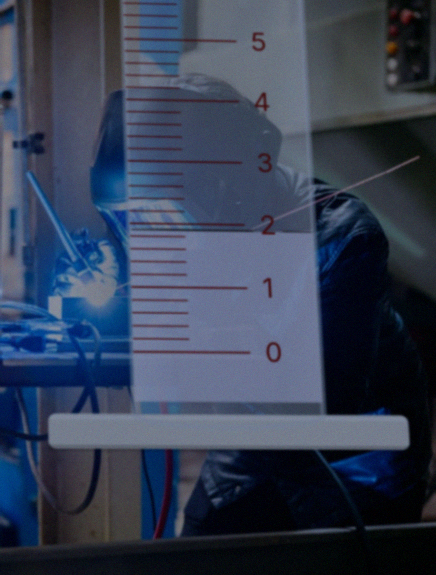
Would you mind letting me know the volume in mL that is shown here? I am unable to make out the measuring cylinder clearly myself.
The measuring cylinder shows 1.9 mL
